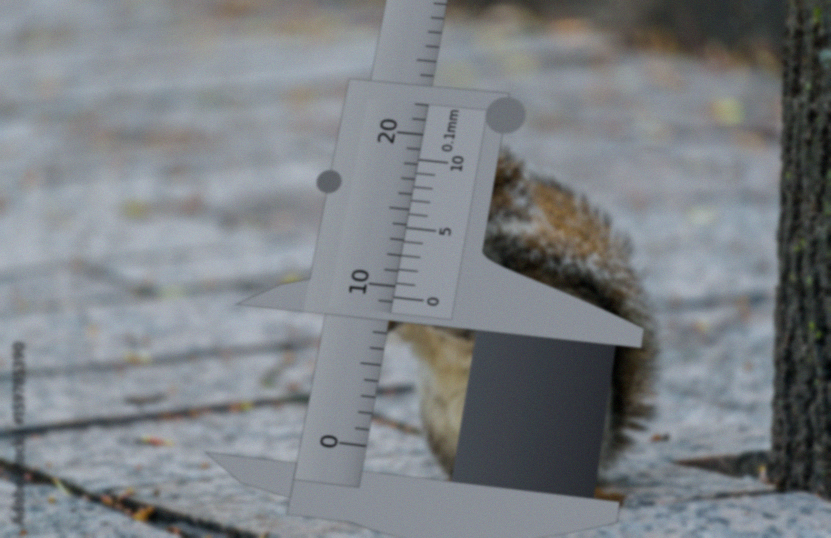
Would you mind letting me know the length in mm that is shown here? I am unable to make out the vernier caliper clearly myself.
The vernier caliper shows 9.3 mm
